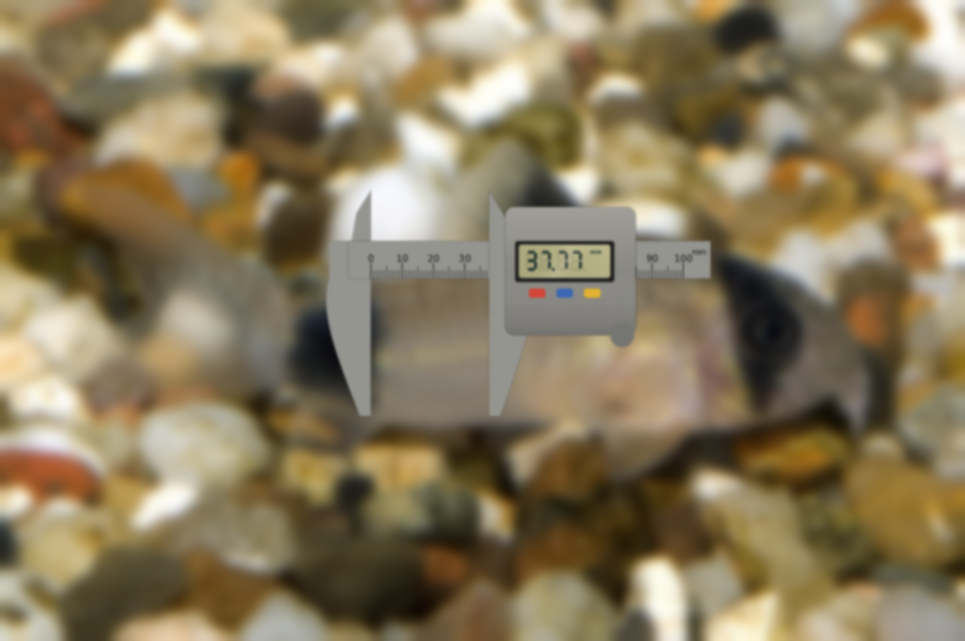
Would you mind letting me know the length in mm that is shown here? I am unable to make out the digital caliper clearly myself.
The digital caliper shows 37.77 mm
